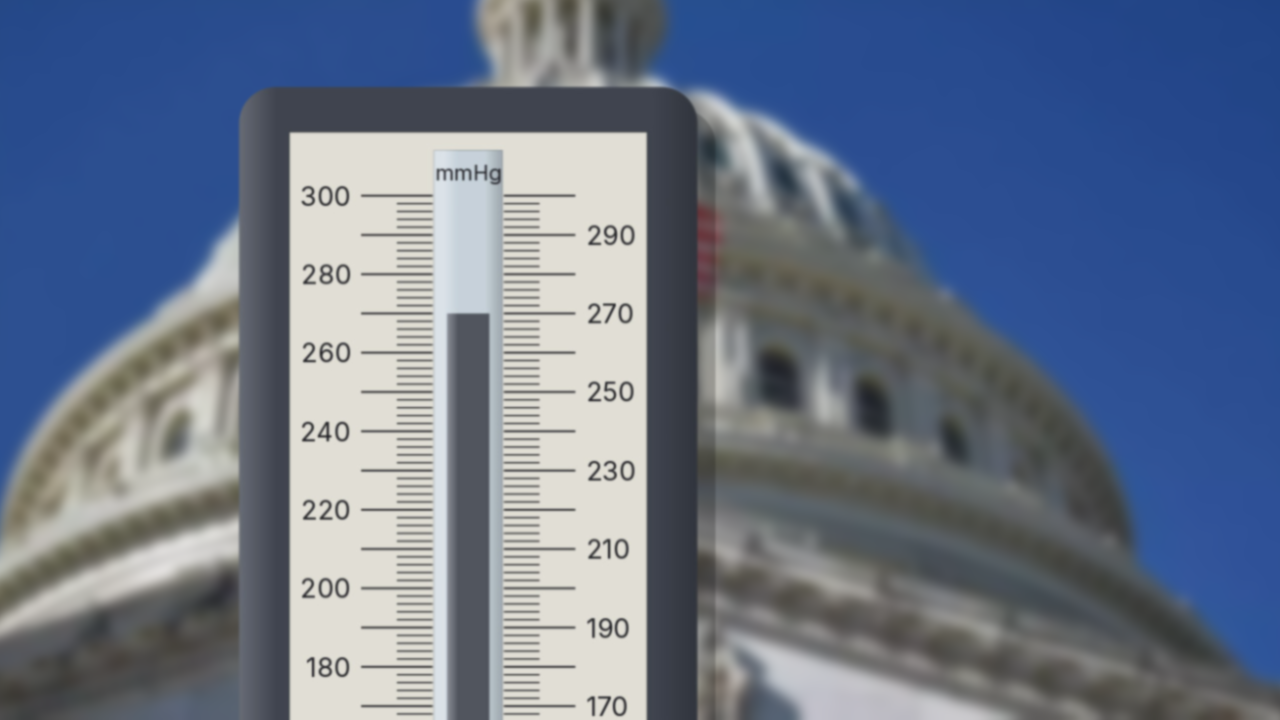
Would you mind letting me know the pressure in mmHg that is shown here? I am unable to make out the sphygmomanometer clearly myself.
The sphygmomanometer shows 270 mmHg
